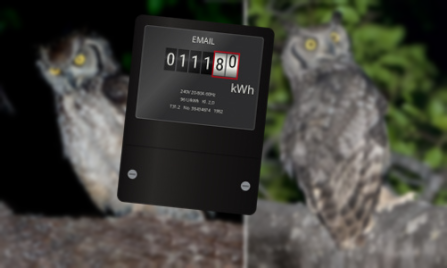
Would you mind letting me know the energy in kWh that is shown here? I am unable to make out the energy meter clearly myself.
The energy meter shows 111.80 kWh
